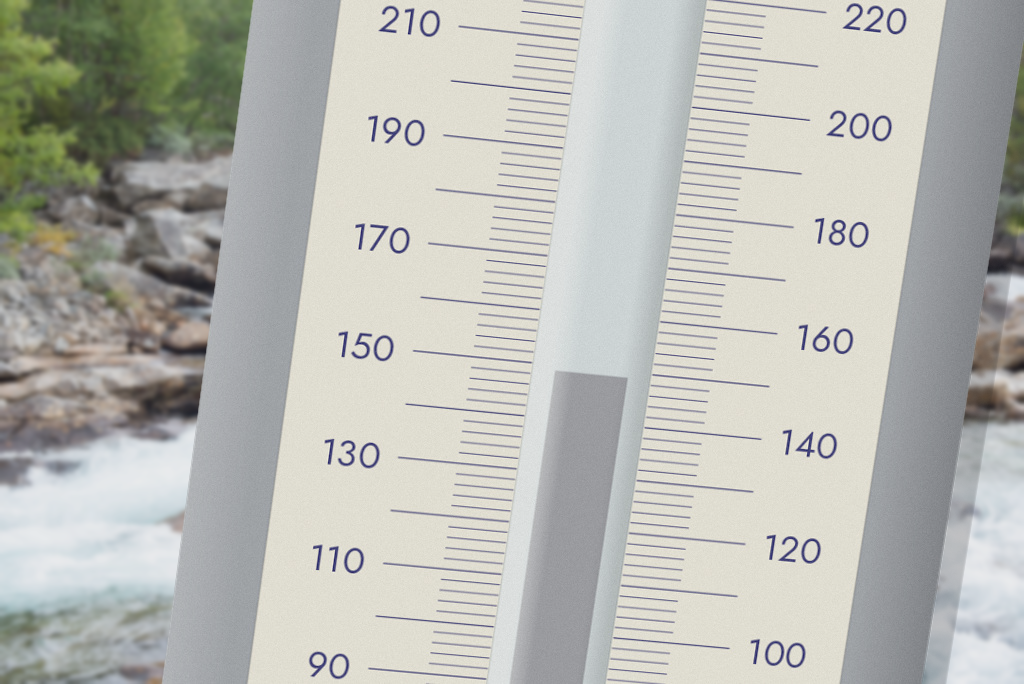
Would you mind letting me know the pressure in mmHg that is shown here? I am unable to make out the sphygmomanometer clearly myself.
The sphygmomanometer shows 149 mmHg
